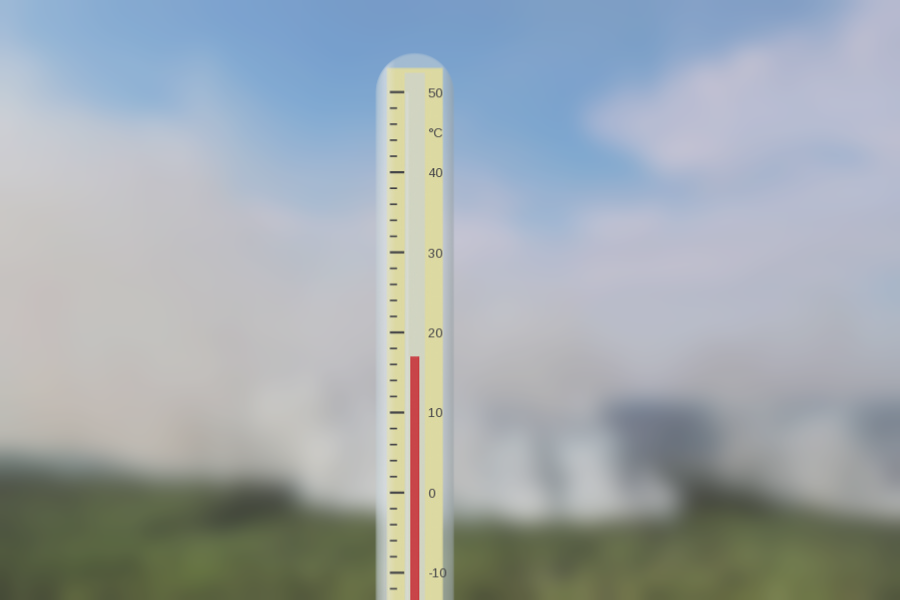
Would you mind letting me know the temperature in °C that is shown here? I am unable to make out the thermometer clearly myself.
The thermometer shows 17 °C
